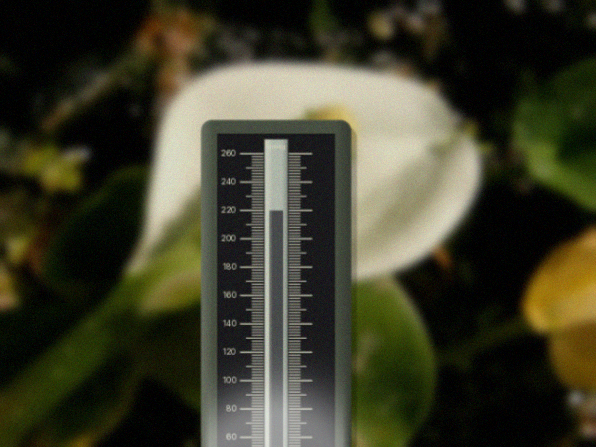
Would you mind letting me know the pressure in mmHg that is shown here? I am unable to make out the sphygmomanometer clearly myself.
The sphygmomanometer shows 220 mmHg
